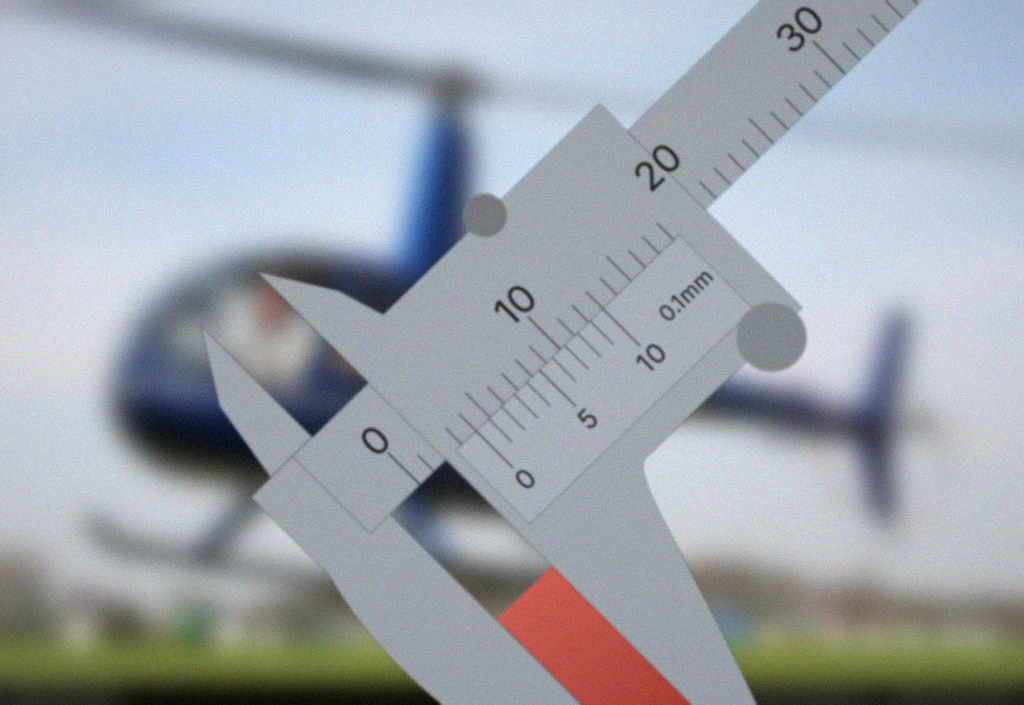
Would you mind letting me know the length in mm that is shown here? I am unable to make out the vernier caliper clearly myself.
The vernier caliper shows 4.0 mm
